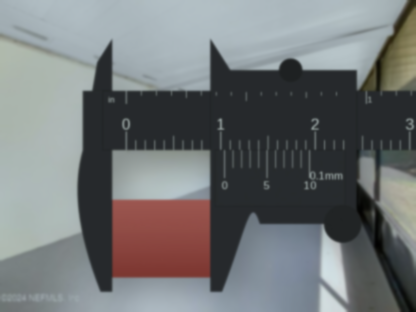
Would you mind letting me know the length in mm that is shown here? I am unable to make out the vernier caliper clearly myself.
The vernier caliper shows 10.4 mm
